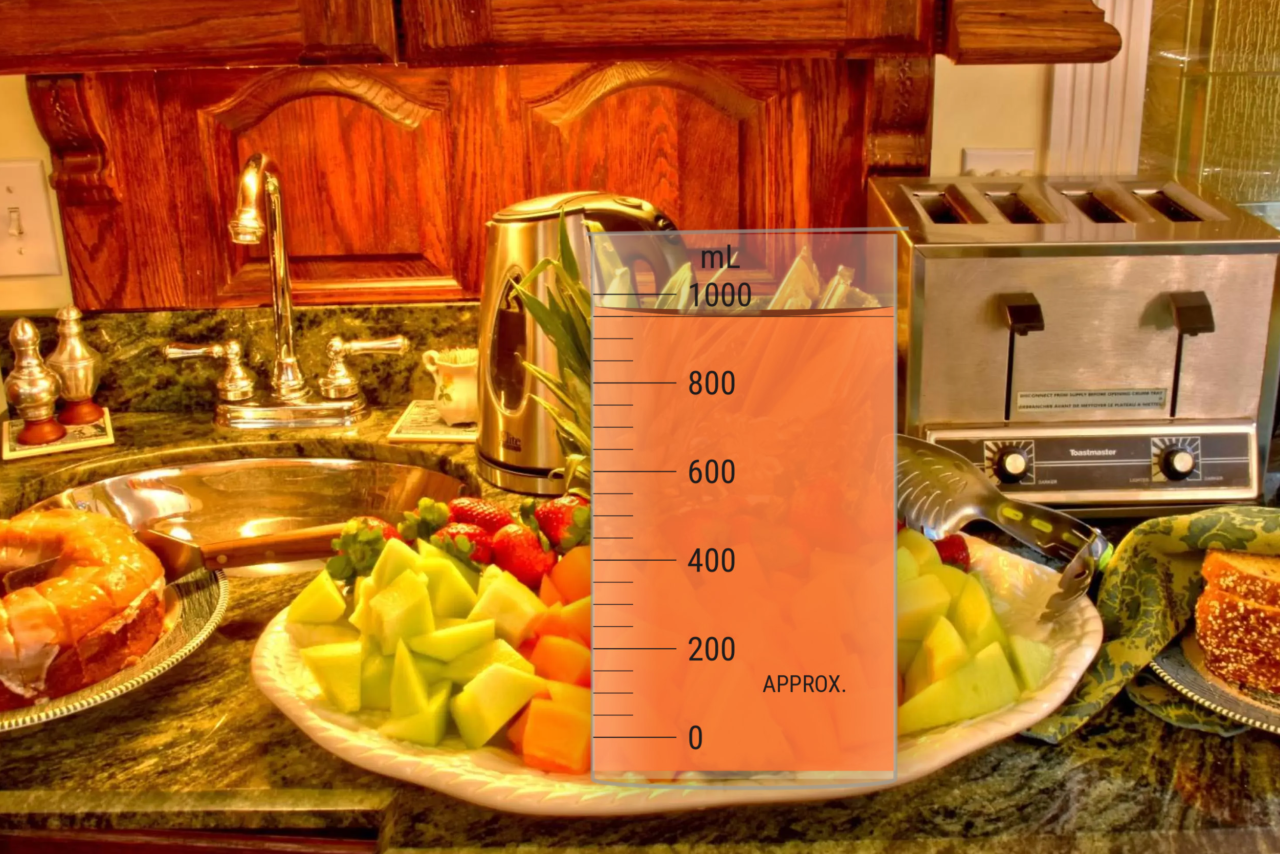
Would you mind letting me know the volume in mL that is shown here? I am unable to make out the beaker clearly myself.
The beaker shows 950 mL
